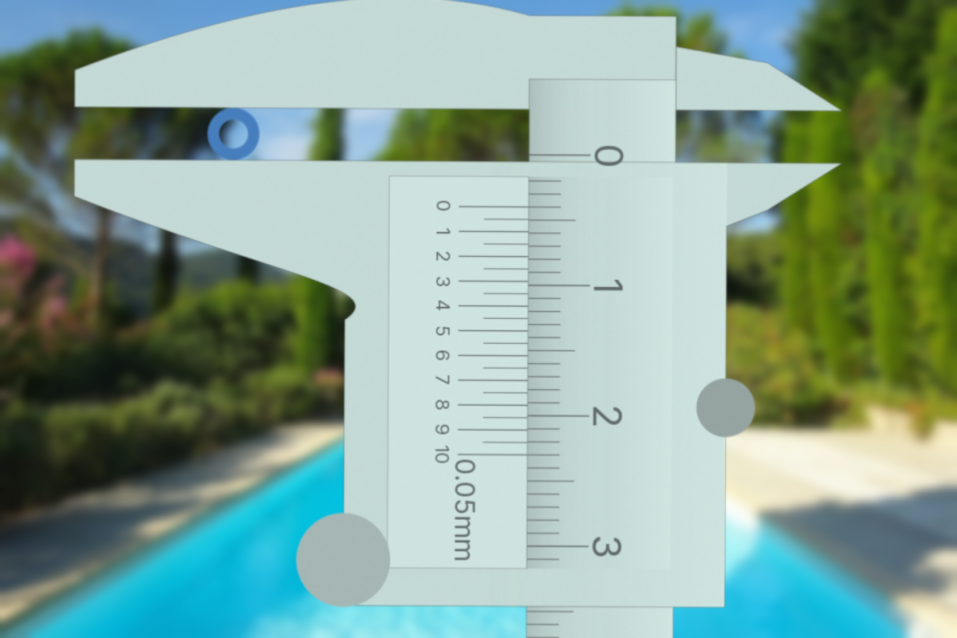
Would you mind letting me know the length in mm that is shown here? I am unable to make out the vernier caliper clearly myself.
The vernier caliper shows 4.0 mm
